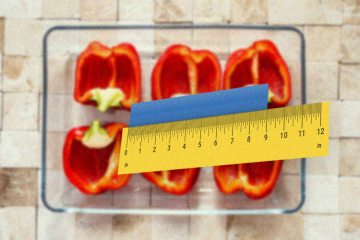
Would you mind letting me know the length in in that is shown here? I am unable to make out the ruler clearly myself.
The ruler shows 9 in
